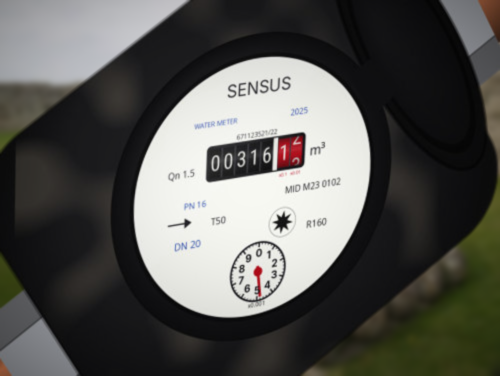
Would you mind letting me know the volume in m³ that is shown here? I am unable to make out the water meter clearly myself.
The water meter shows 316.124 m³
